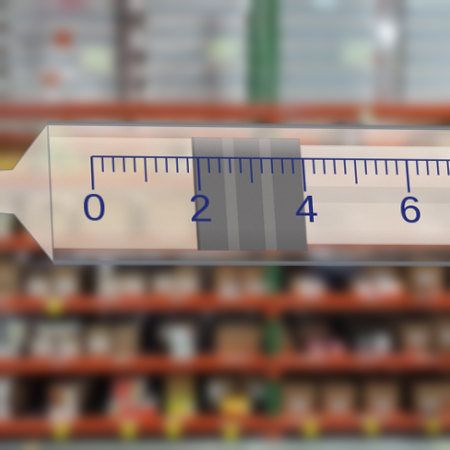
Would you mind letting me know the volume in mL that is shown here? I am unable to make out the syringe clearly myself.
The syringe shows 1.9 mL
